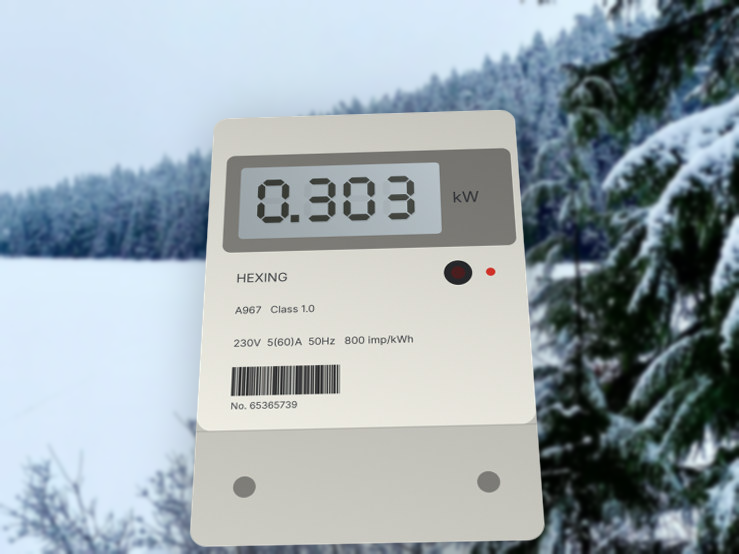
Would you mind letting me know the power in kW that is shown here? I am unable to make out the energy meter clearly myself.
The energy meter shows 0.303 kW
